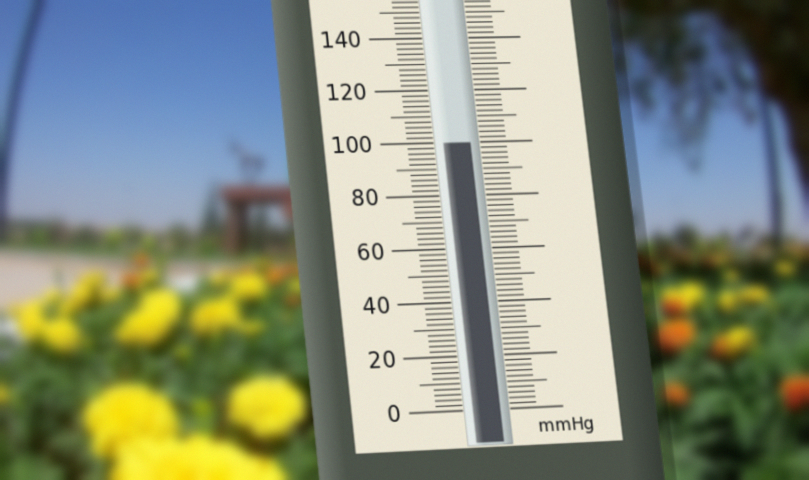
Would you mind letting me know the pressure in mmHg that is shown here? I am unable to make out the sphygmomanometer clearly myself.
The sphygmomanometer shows 100 mmHg
